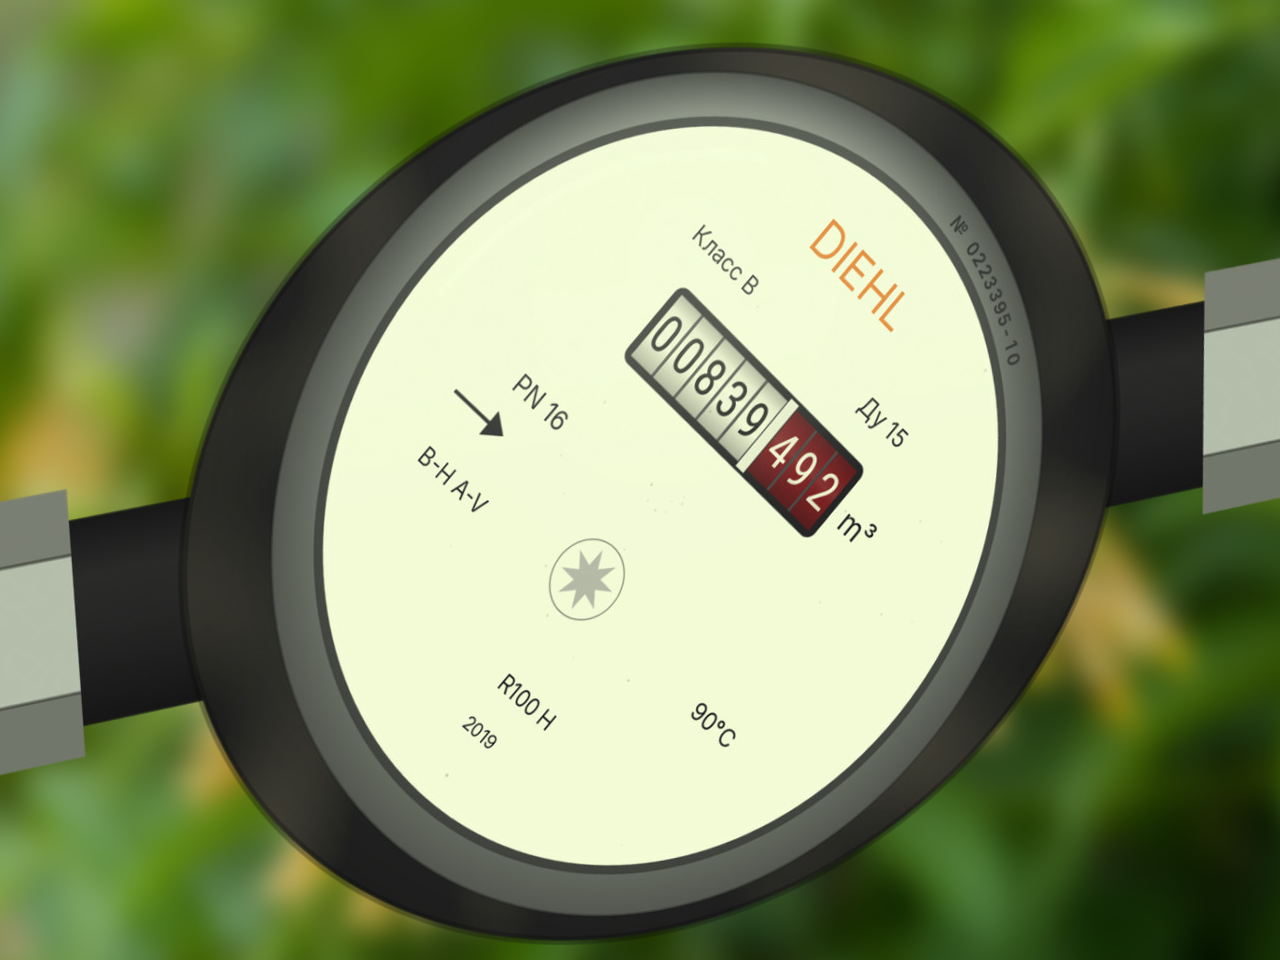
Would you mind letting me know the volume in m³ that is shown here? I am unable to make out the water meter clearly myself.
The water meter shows 839.492 m³
